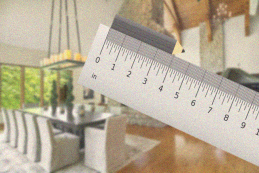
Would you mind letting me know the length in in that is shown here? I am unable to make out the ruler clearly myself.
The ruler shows 4.5 in
